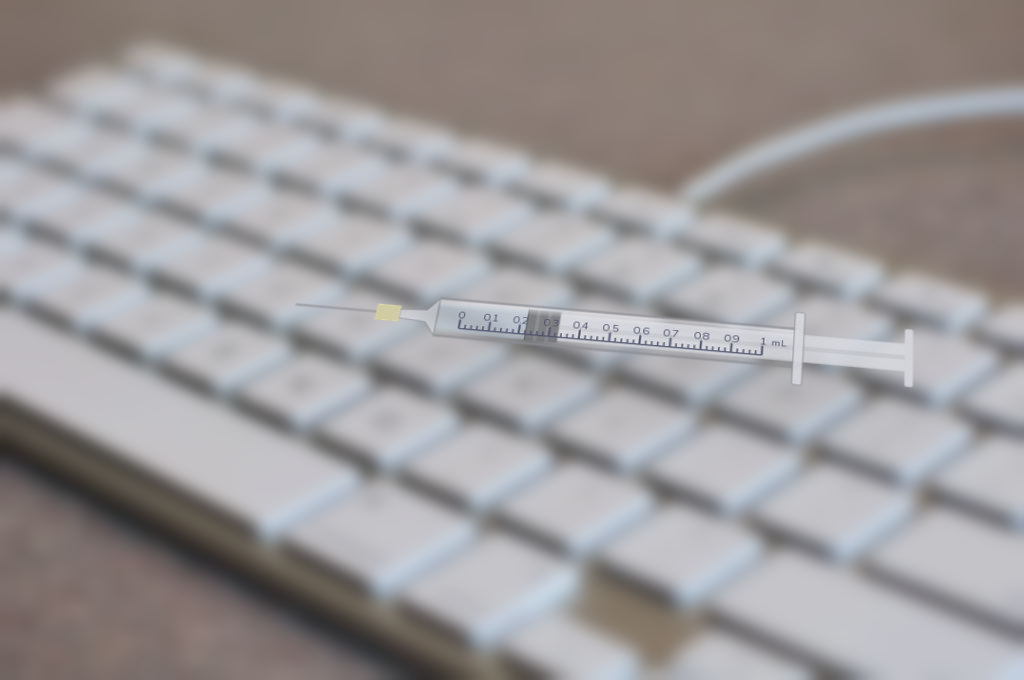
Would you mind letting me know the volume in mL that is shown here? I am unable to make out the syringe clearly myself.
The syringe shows 0.22 mL
